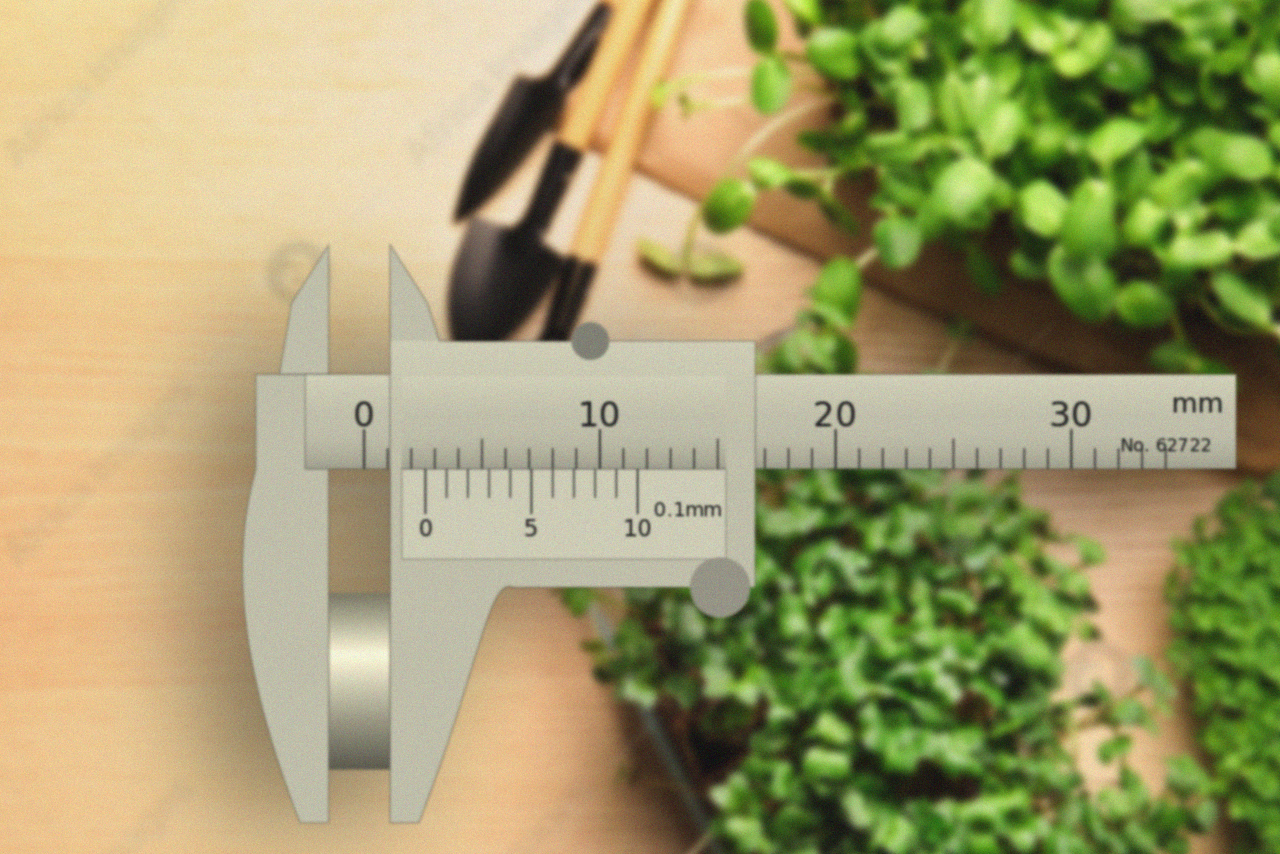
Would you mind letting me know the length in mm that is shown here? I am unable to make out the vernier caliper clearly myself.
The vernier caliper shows 2.6 mm
